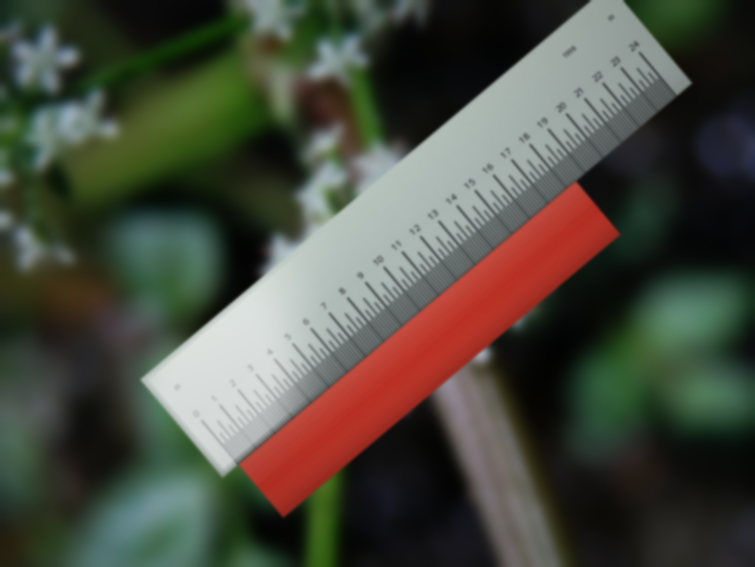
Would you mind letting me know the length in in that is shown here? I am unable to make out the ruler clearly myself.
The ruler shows 18.5 in
